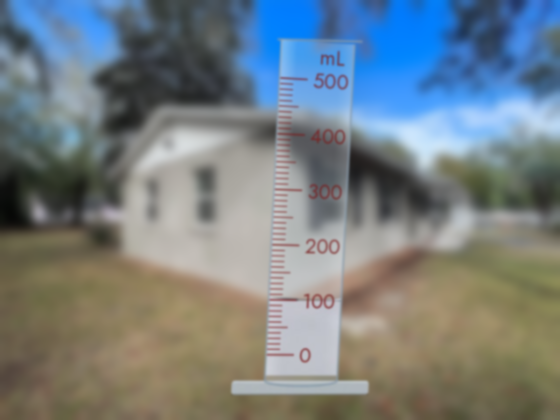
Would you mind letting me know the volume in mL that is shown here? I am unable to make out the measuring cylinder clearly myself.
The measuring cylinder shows 100 mL
